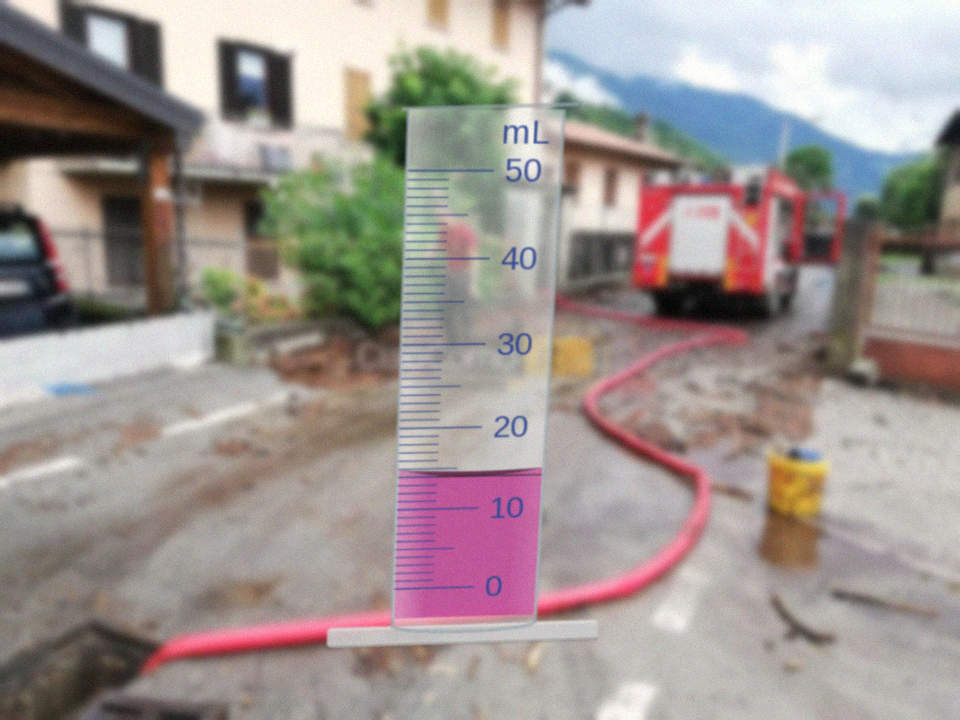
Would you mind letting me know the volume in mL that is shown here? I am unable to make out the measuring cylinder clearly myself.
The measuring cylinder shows 14 mL
